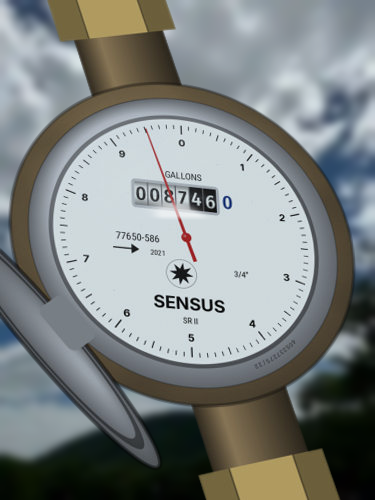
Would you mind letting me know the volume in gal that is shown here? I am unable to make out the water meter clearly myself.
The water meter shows 87459.5 gal
